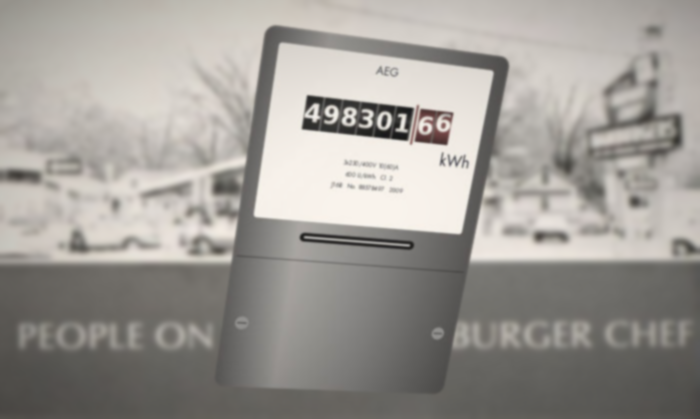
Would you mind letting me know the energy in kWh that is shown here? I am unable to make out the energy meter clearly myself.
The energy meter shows 498301.66 kWh
